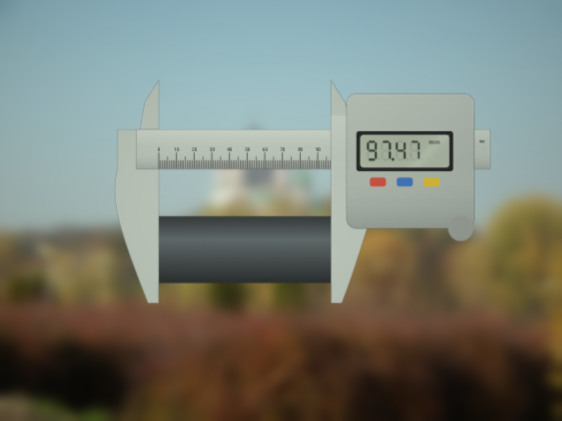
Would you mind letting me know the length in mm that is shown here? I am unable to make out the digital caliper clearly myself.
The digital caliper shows 97.47 mm
